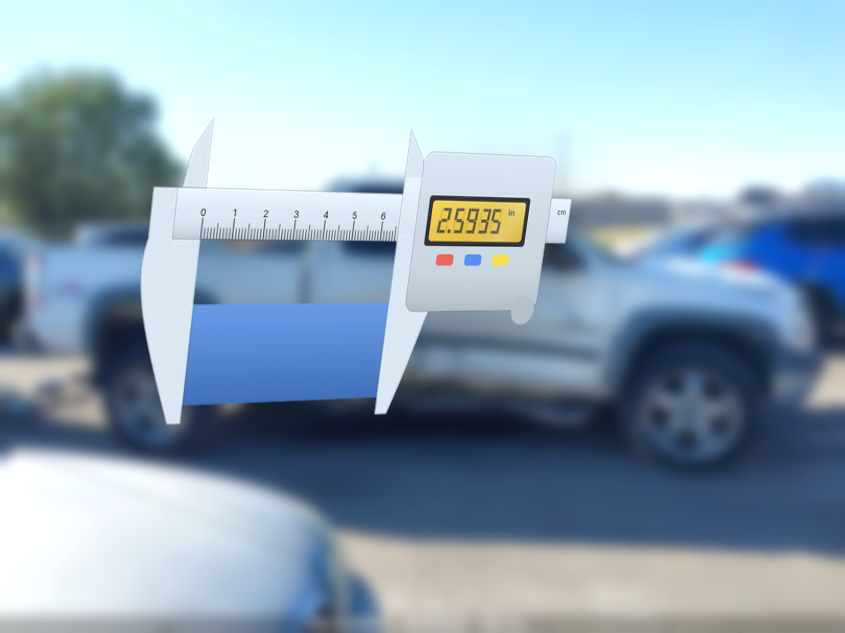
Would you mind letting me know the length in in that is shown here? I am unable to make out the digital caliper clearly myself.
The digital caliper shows 2.5935 in
